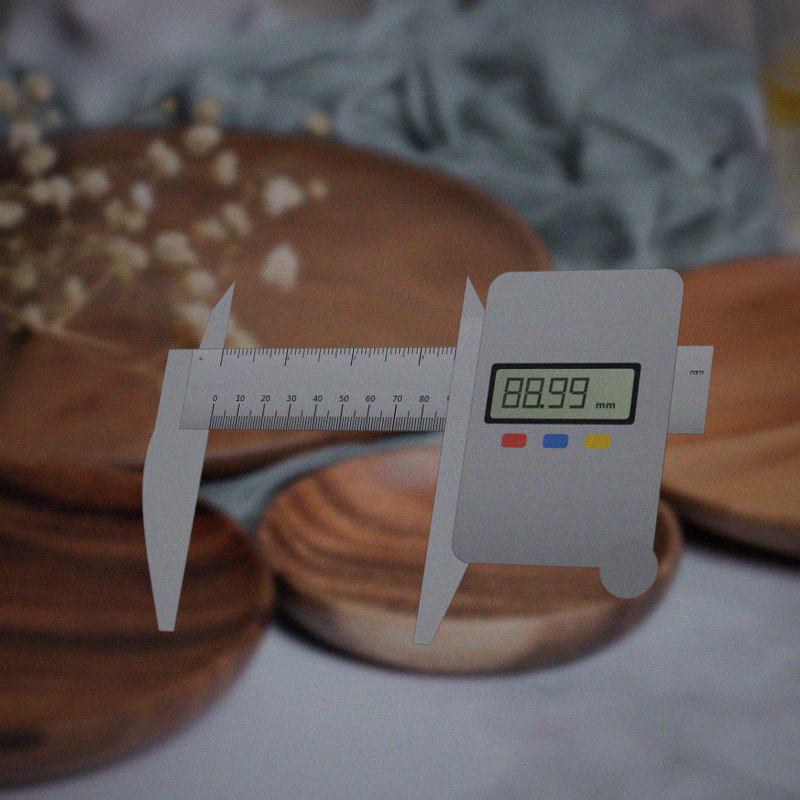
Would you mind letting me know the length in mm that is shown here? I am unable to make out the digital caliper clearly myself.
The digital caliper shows 88.99 mm
